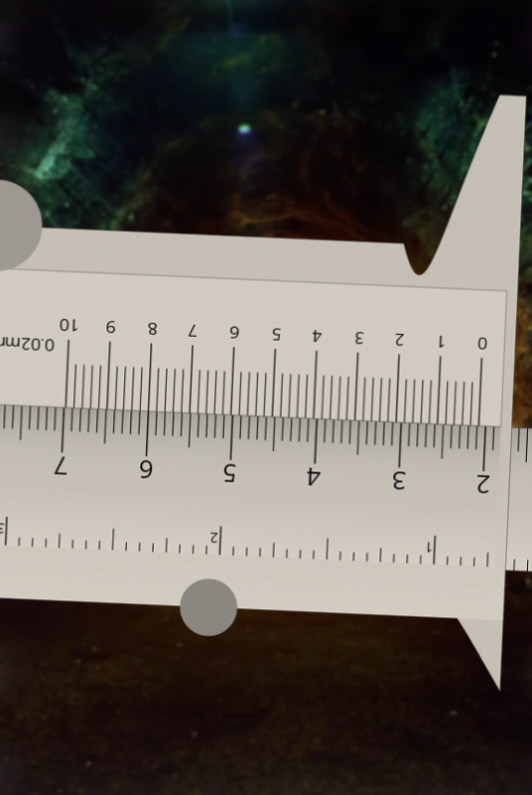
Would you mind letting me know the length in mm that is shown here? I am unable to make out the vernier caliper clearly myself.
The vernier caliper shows 20.8 mm
